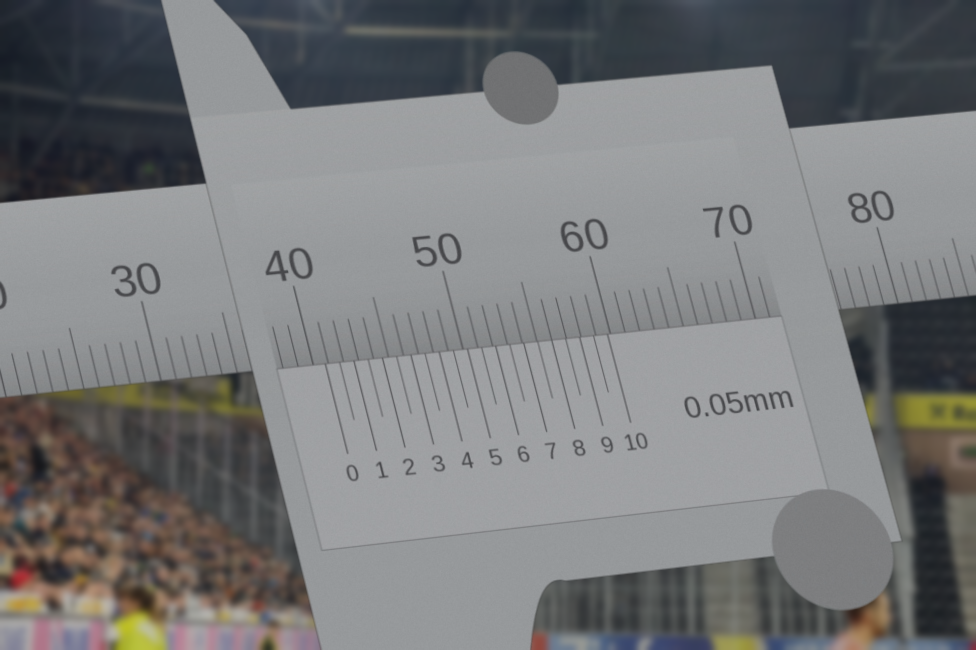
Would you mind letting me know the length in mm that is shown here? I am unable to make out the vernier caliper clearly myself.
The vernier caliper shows 40.8 mm
